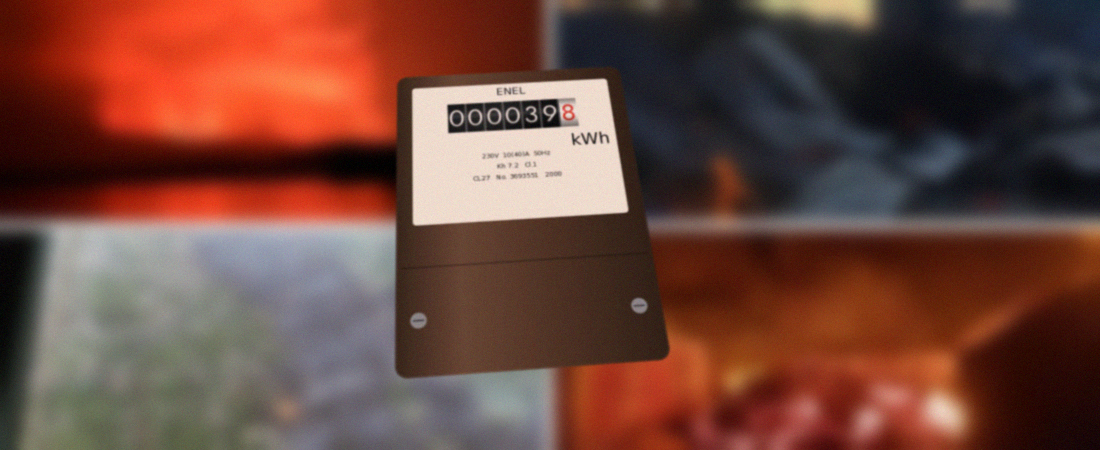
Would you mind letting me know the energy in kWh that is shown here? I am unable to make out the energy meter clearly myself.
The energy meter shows 39.8 kWh
